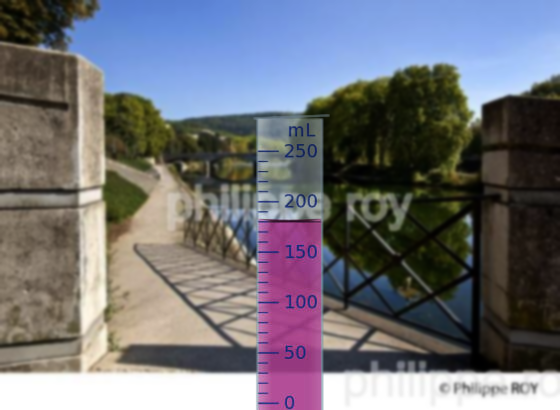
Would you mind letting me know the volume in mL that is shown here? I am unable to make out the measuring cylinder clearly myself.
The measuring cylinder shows 180 mL
